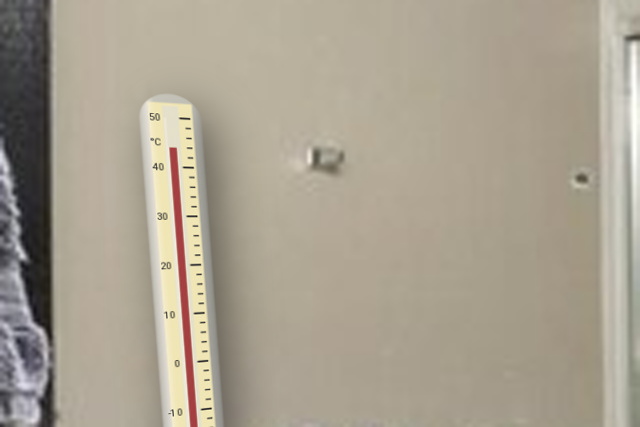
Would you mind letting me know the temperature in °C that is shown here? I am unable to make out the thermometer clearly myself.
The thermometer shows 44 °C
